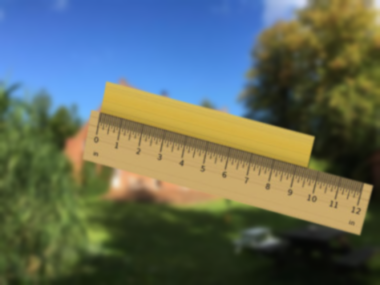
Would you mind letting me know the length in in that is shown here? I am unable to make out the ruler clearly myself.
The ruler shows 9.5 in
